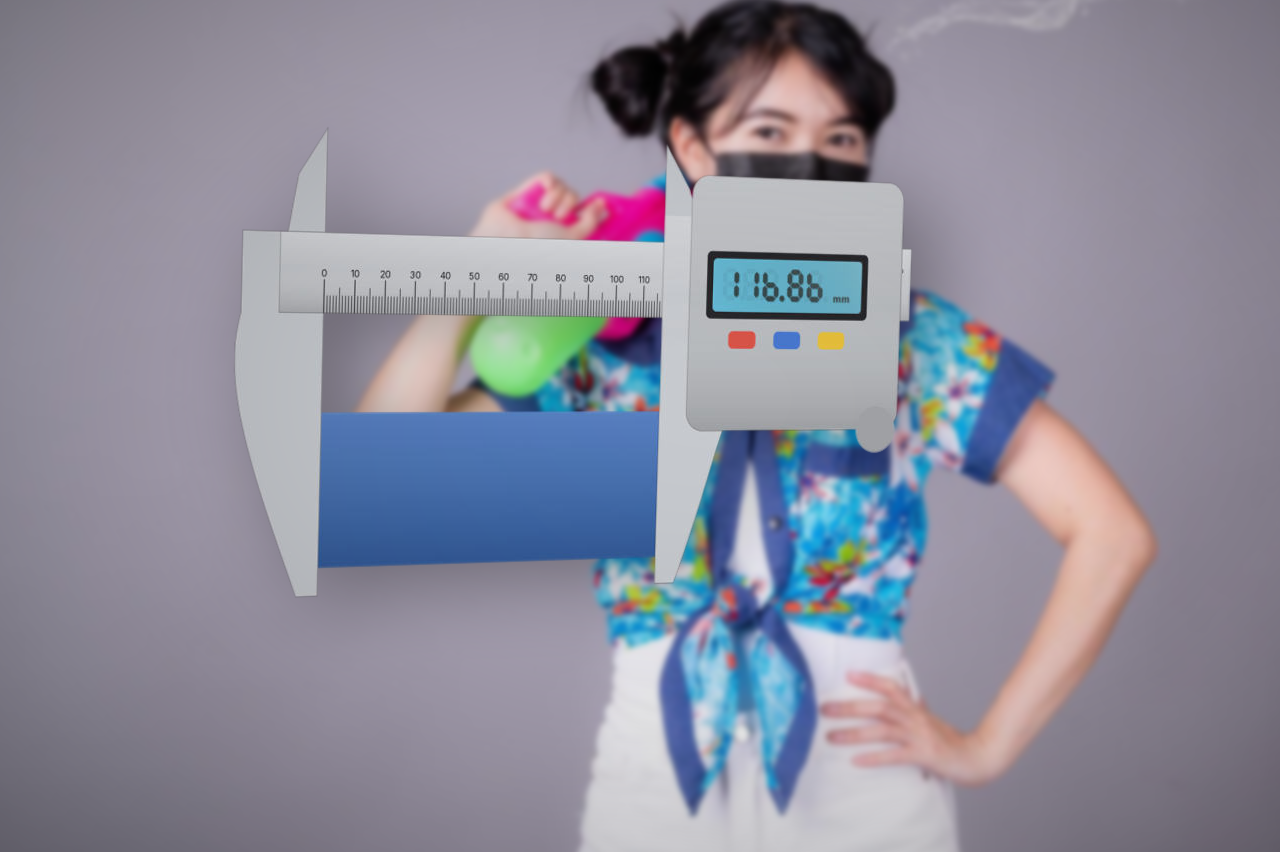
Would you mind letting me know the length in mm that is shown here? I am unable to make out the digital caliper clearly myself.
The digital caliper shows 116.86 mm
